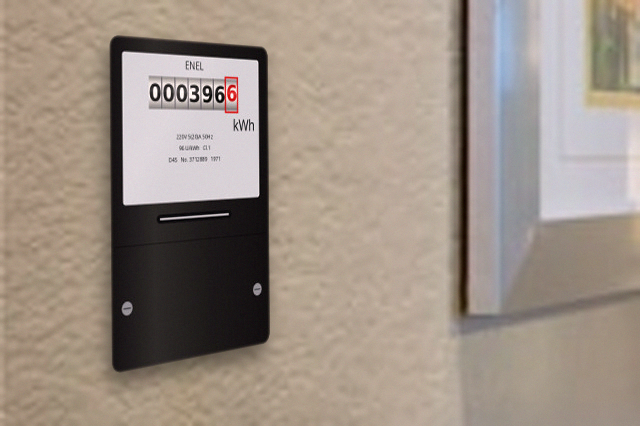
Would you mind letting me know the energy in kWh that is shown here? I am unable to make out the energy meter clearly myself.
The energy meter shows 396.6 kWh
